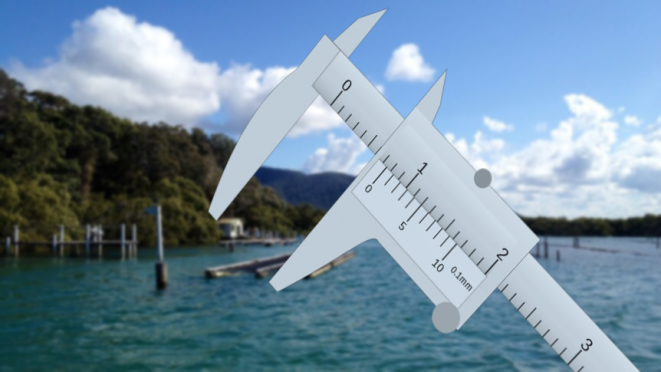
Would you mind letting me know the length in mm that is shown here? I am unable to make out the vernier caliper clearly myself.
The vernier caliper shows 7.5 mm
